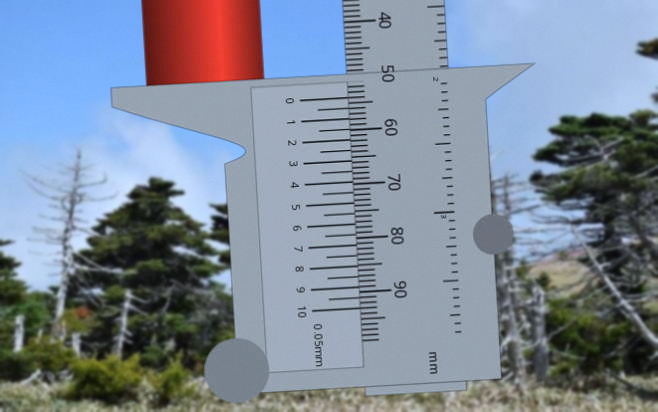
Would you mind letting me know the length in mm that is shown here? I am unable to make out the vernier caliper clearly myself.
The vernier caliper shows 54.0 mm
